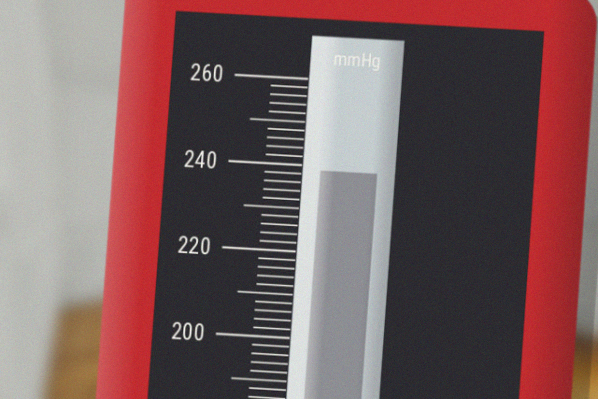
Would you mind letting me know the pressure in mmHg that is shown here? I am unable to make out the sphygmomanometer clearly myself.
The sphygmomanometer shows 239 mmHg
